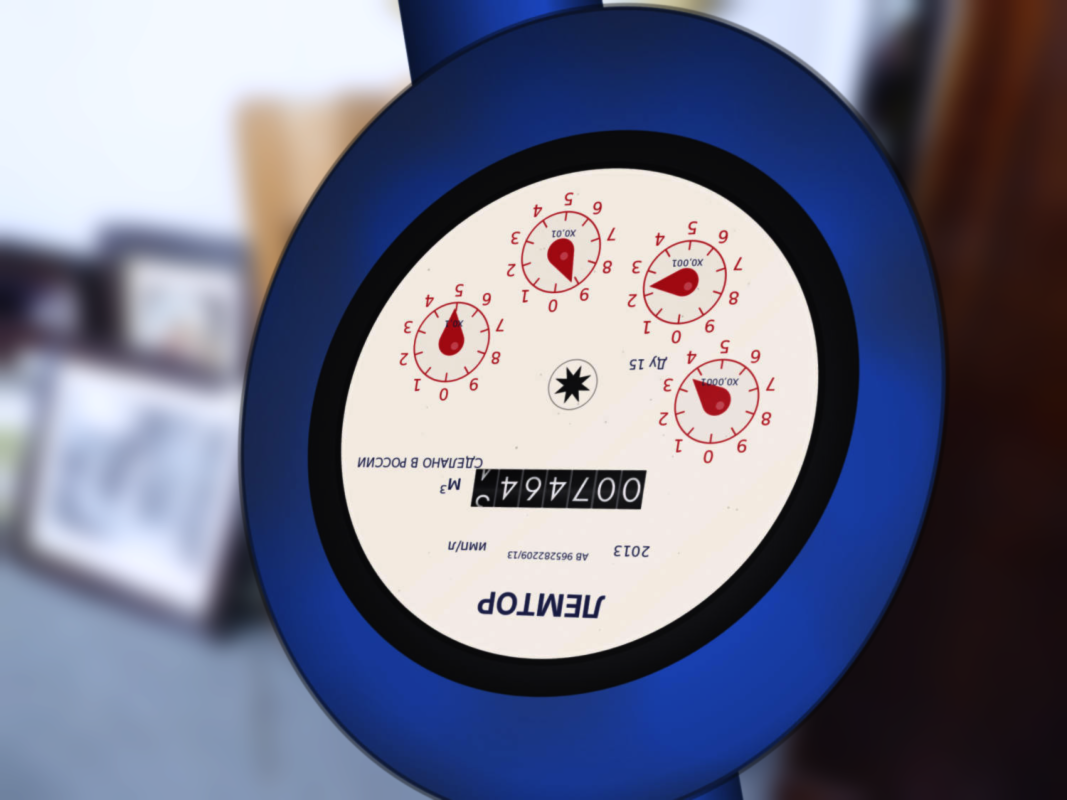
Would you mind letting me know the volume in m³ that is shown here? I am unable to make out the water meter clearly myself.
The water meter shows 74643.4923 m³
